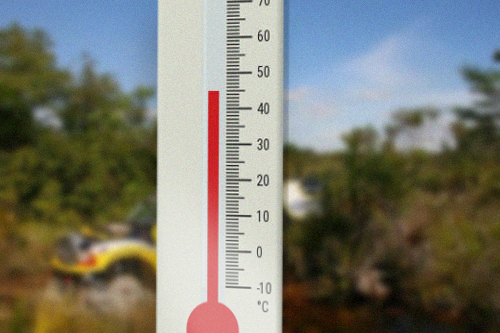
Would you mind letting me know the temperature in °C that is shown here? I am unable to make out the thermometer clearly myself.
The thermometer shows 45 °C
